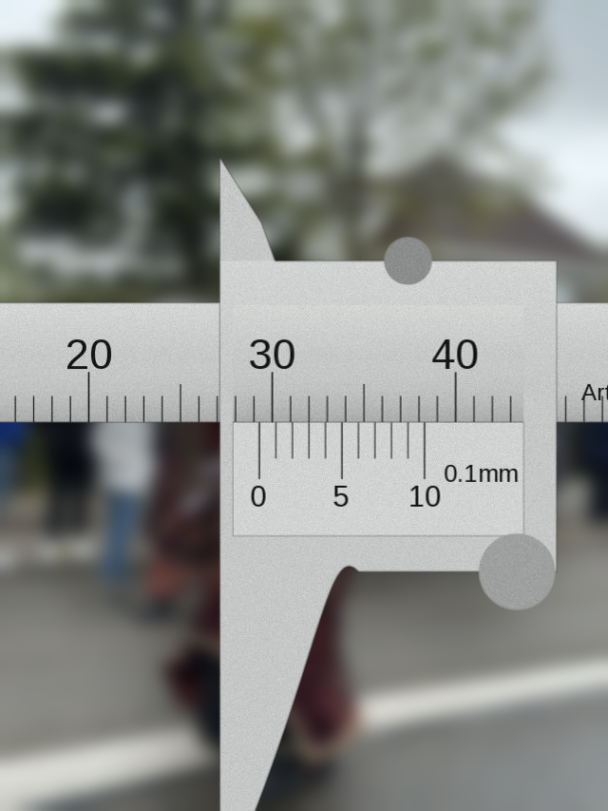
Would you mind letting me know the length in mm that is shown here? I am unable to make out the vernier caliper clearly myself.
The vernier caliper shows 29.3 mm
